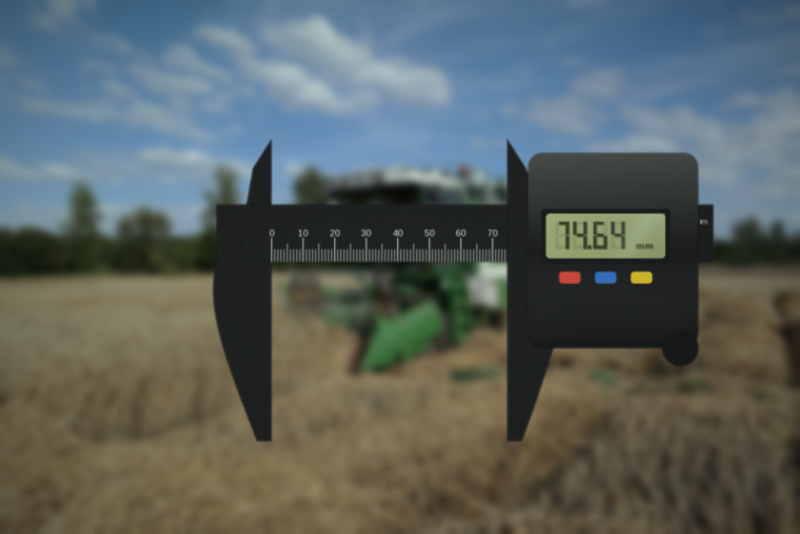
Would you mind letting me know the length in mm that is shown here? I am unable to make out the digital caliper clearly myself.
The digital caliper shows 74.64 mm
